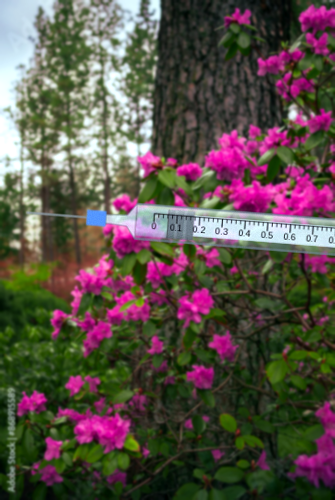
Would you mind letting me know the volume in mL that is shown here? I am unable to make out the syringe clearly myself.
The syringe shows 0.06 mL
